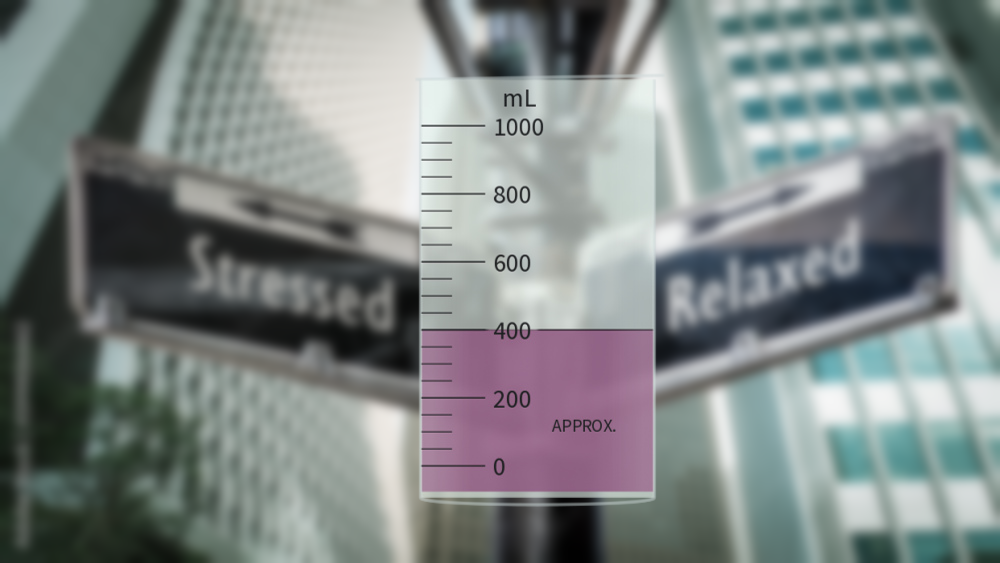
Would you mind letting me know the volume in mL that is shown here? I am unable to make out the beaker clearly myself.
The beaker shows 400 mL
